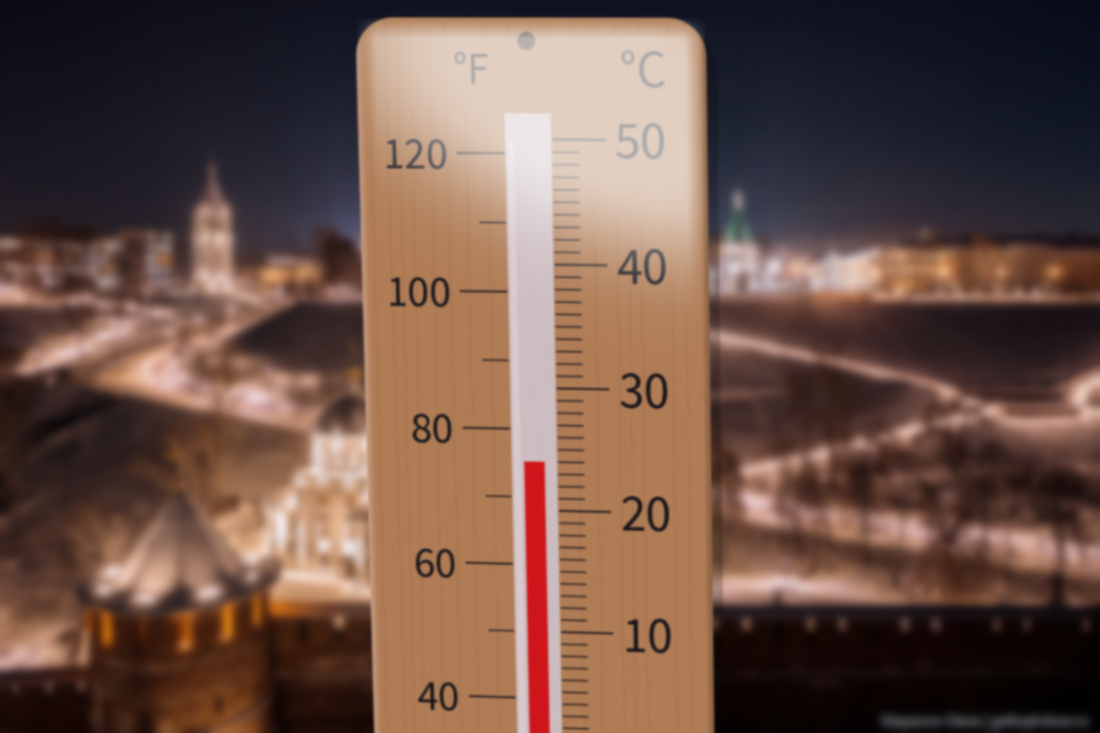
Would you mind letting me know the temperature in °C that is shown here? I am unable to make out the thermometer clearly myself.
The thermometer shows 24 °C
